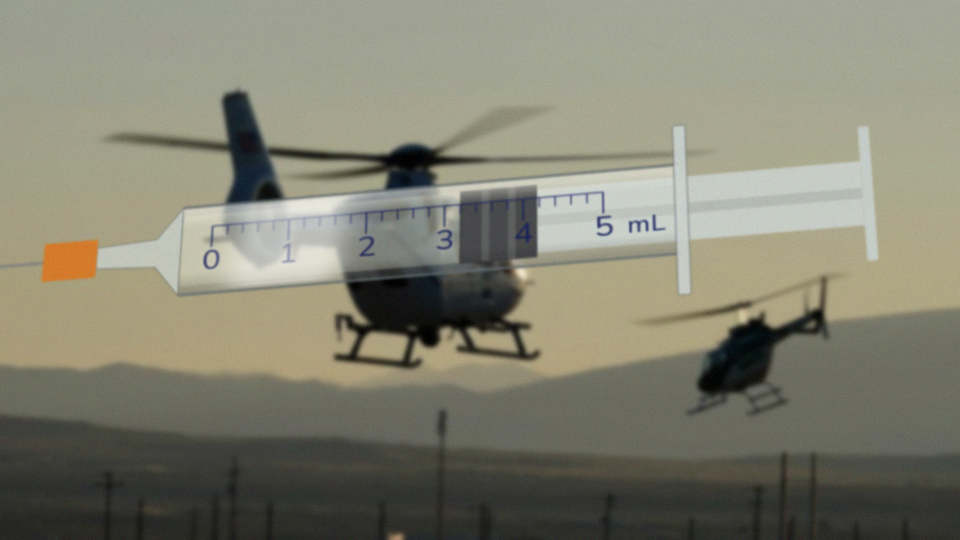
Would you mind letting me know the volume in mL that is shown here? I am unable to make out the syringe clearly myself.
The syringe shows 3.2 mL
